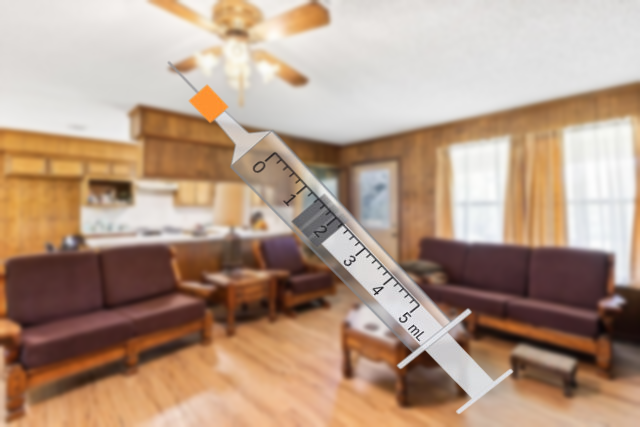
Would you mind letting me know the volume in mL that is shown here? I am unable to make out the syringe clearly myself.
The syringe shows 1.4 mL
